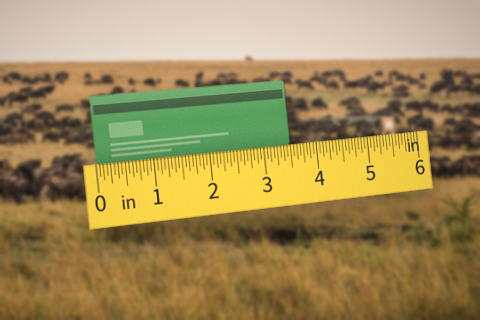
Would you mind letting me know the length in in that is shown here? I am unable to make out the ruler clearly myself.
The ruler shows 3.5 in
